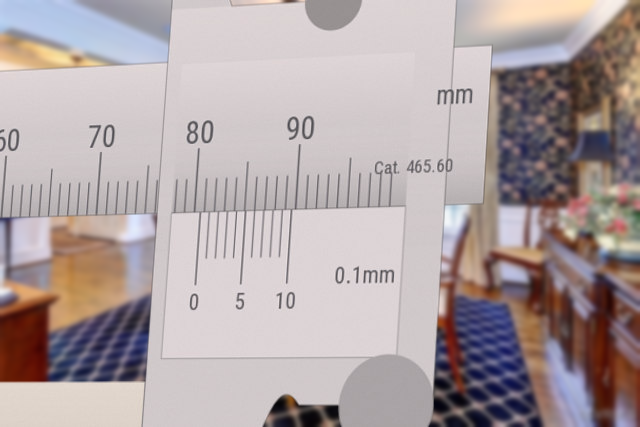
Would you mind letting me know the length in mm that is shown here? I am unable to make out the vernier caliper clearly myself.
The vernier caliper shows 80.6 mm
